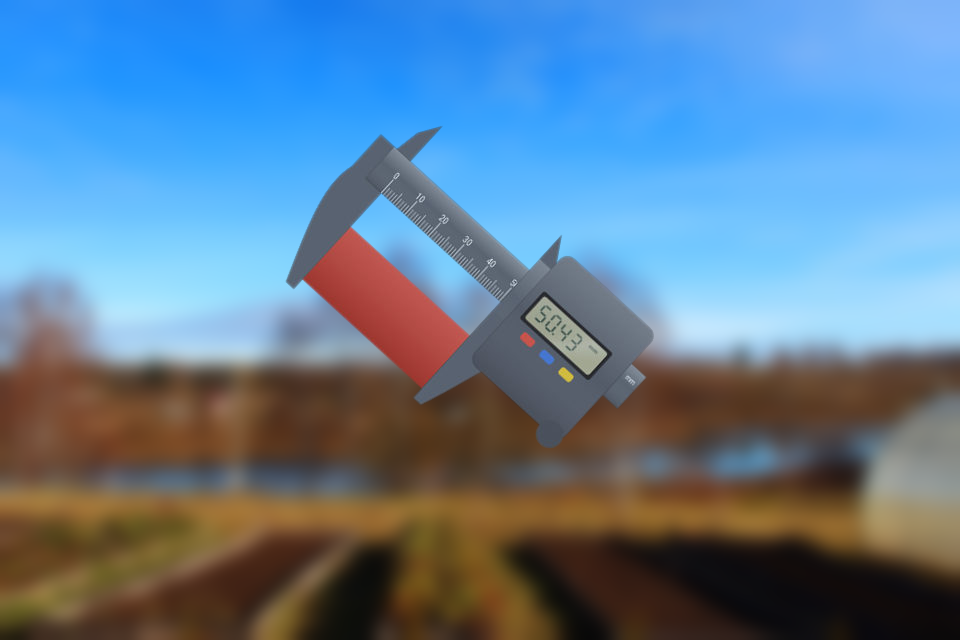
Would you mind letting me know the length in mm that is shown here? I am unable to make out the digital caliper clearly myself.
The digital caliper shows 50.43 mm
